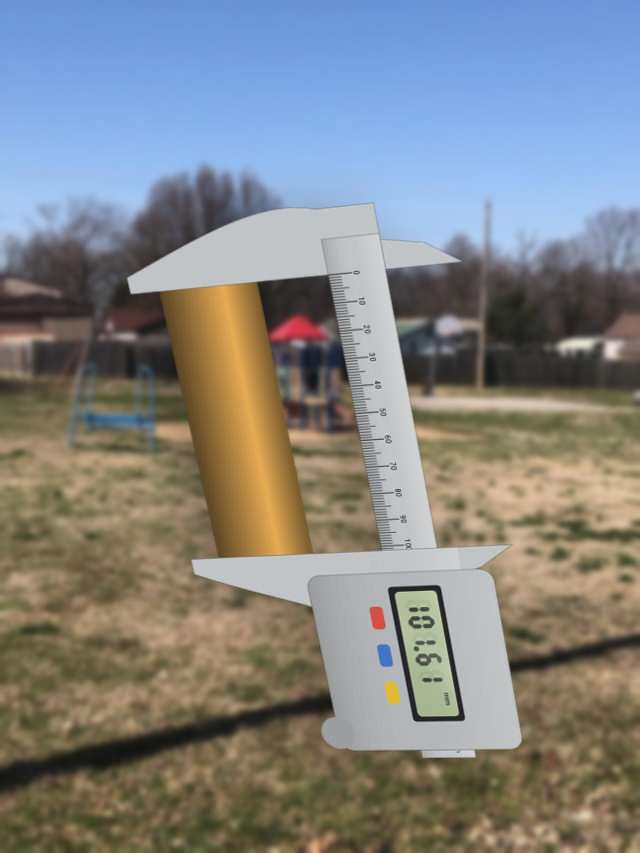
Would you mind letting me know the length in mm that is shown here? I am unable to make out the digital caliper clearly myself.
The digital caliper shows 101.61 mm
